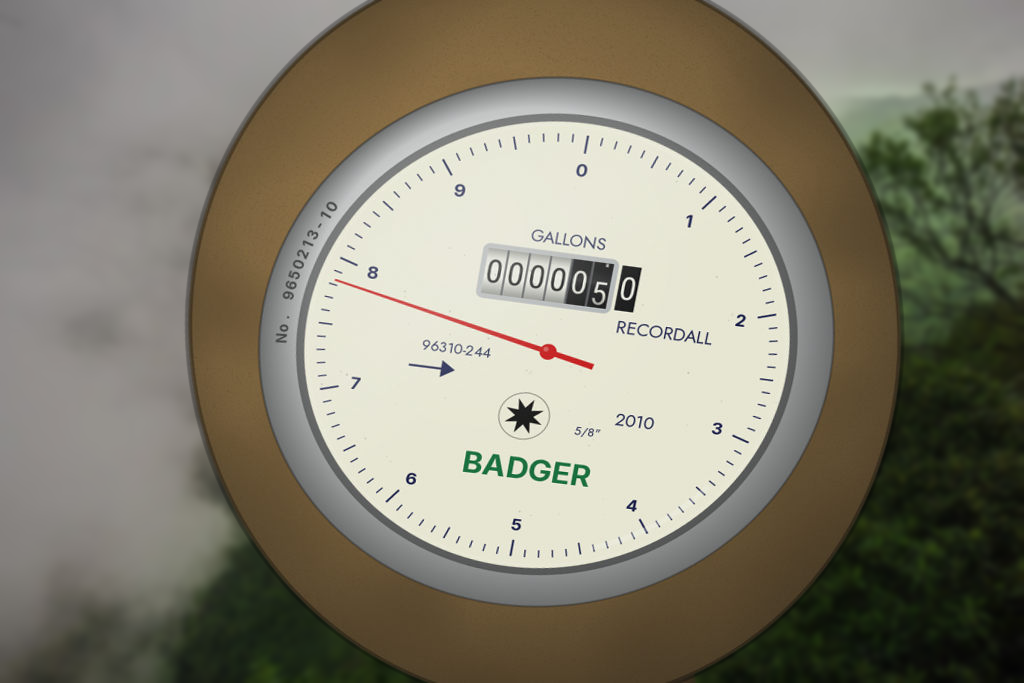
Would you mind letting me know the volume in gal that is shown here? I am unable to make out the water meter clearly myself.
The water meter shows 47.8 gal
